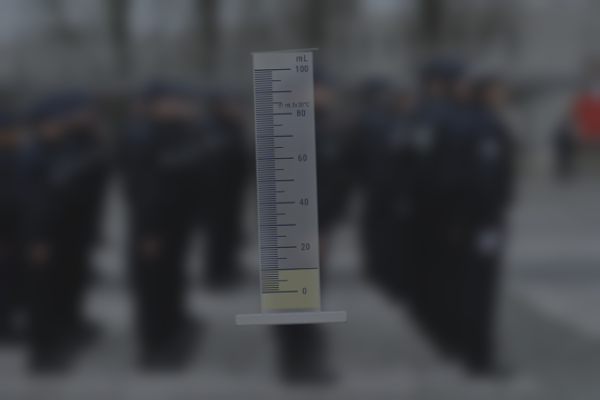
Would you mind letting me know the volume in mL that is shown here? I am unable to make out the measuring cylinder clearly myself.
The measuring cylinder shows 10 mL
